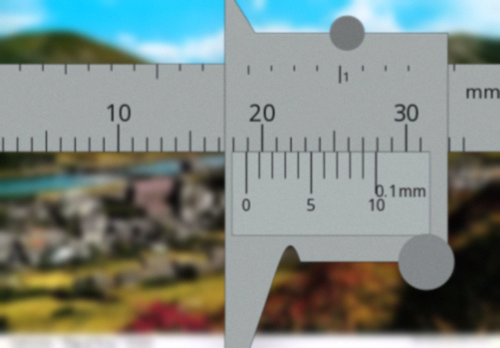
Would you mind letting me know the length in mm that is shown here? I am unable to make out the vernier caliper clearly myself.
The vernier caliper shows 18.9 mm
